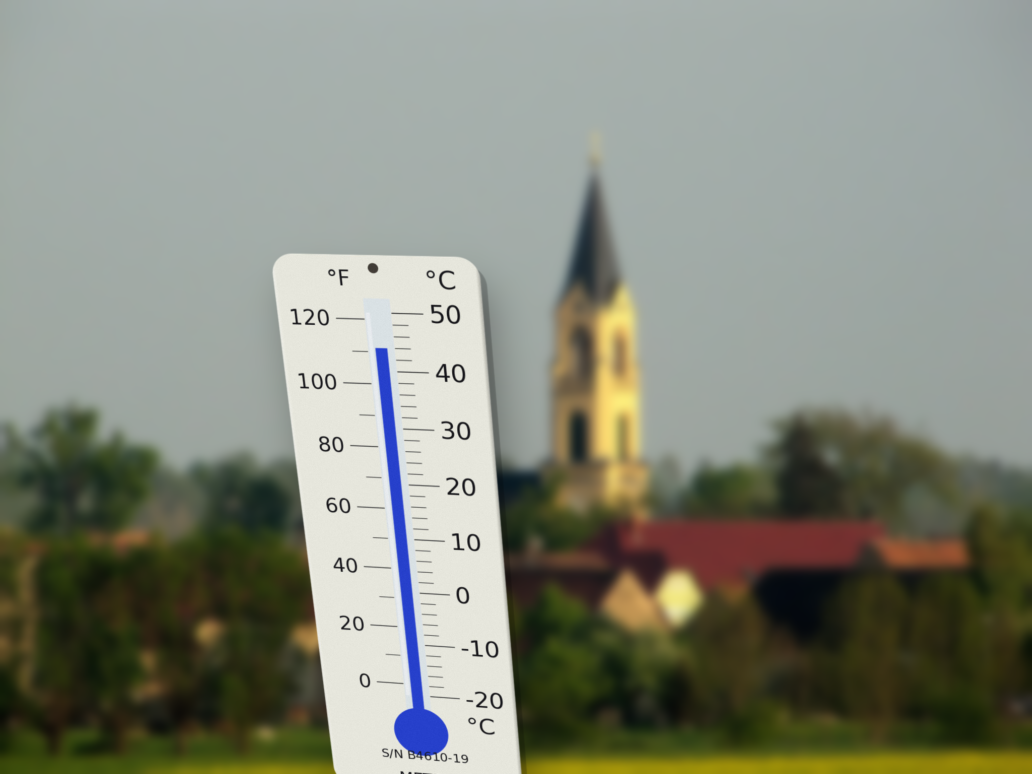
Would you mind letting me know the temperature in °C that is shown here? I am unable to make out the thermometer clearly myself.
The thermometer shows 44 °C
